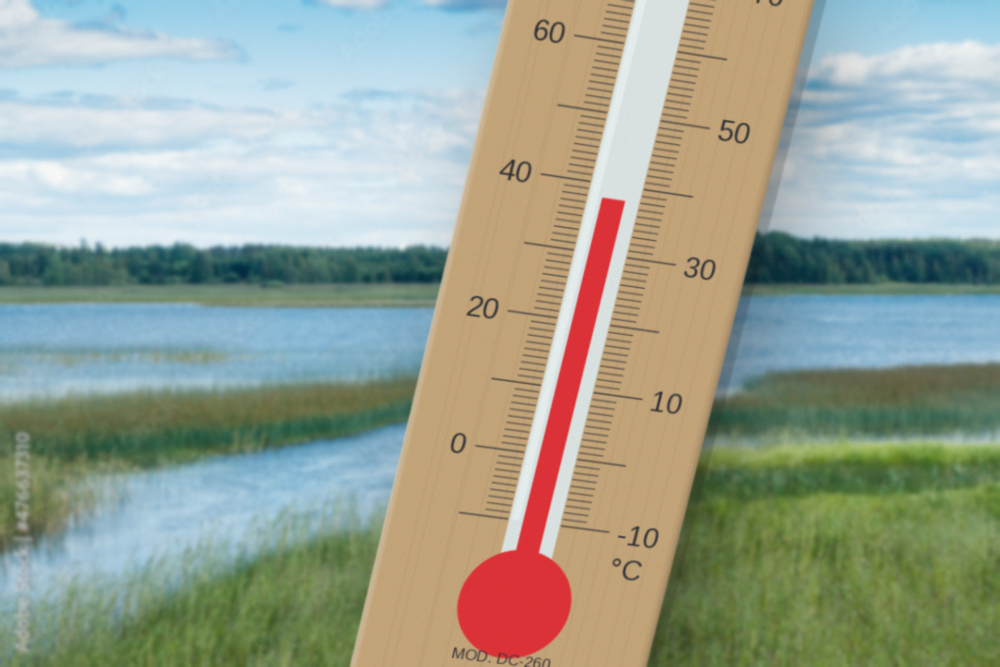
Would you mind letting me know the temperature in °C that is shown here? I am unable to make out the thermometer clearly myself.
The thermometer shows 38 °C
